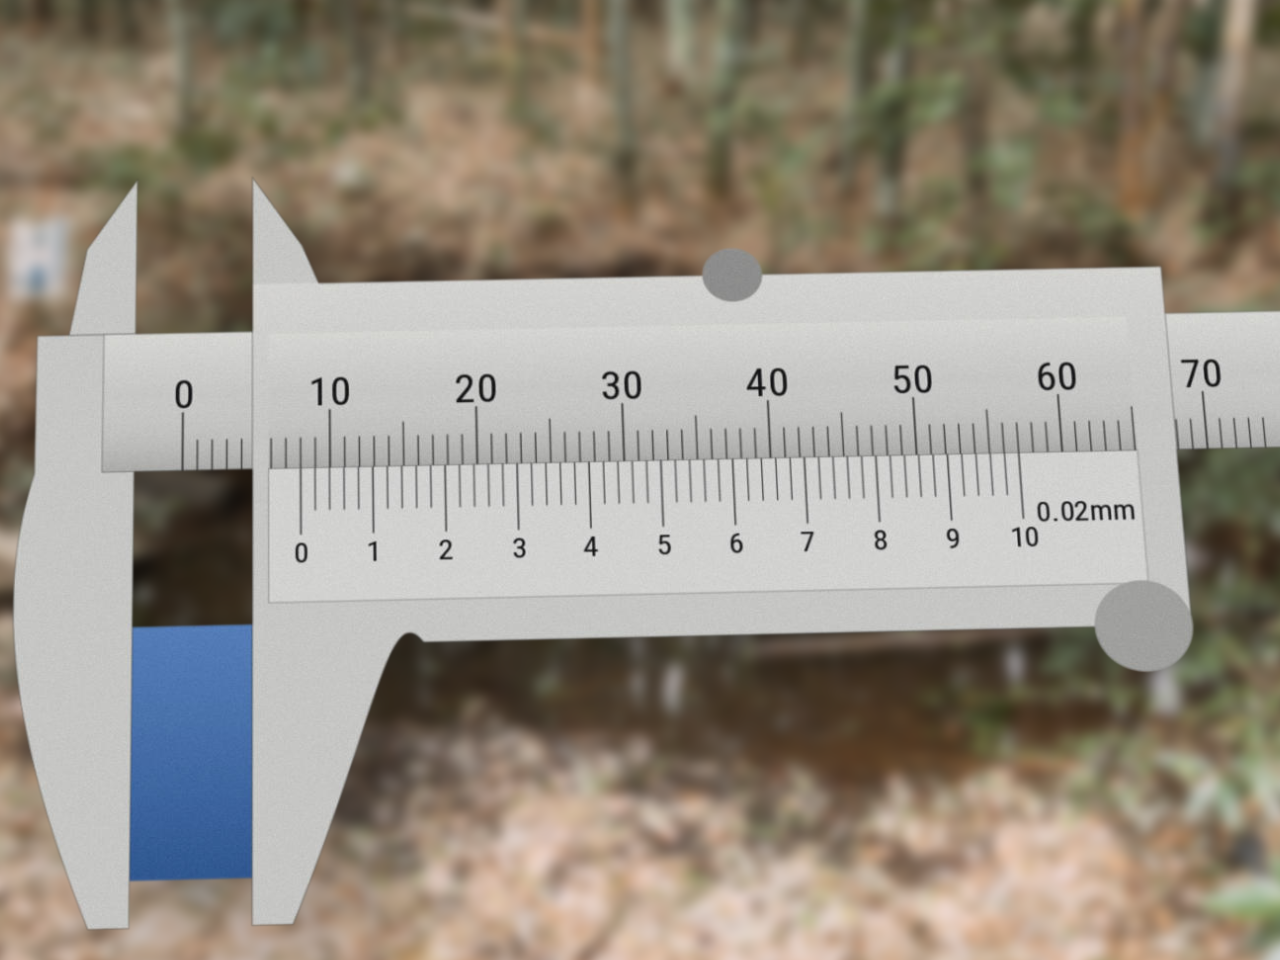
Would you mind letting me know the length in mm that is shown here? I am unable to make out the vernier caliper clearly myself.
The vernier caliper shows 8.0 mm
